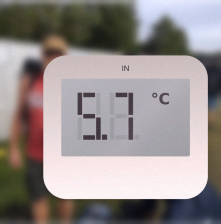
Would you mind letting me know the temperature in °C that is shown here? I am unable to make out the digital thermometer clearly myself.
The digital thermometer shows 5.7 °C
